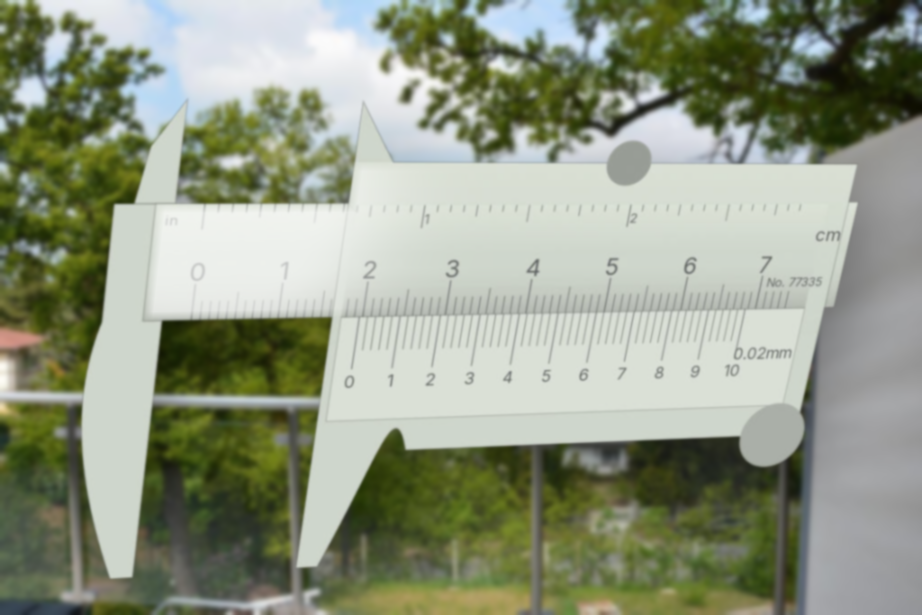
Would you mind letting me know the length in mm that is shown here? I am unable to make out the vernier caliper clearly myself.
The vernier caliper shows 19.6 mm
